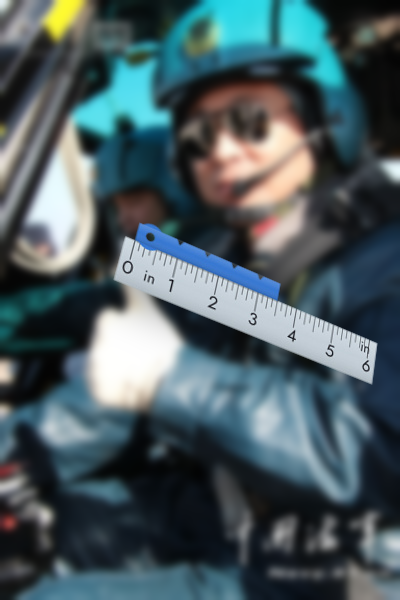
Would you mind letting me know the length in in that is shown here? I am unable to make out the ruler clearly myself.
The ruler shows 3.5 in
